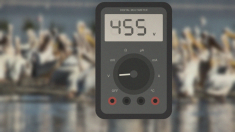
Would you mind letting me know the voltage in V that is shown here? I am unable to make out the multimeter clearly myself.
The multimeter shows 455 V
